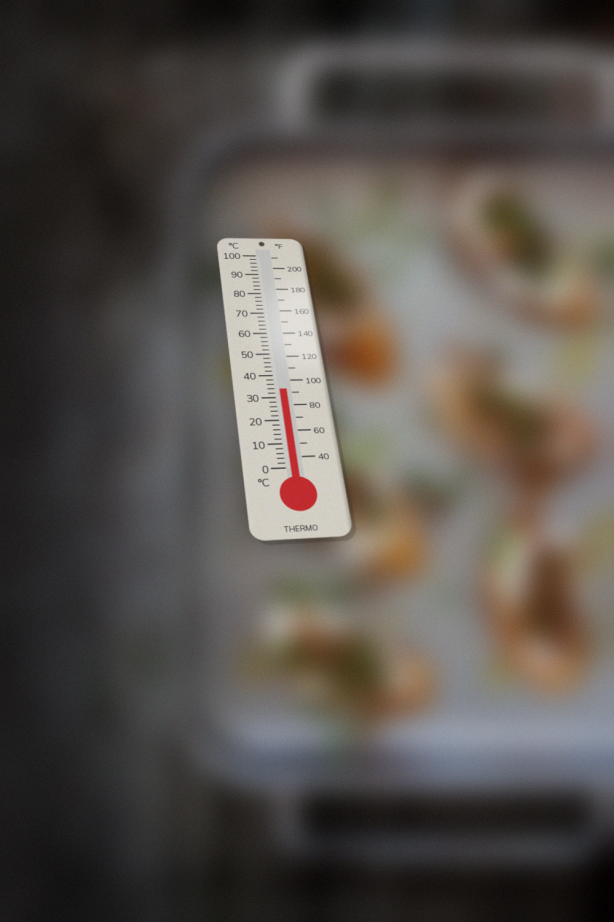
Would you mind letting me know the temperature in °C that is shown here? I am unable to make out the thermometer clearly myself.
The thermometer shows 34 °C
